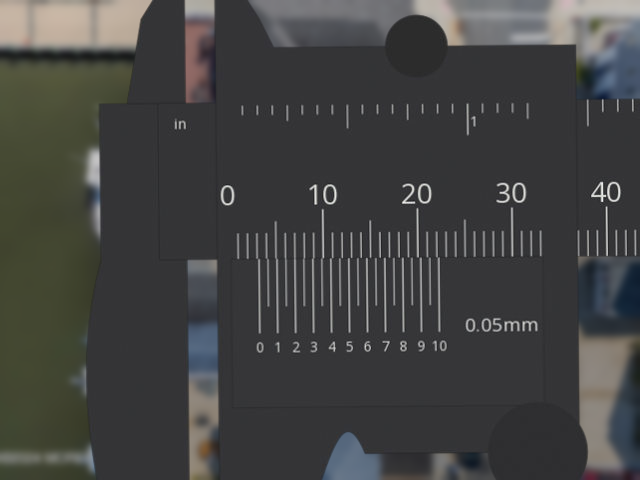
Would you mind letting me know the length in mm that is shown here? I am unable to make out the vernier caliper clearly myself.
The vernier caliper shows 3.2 mm
